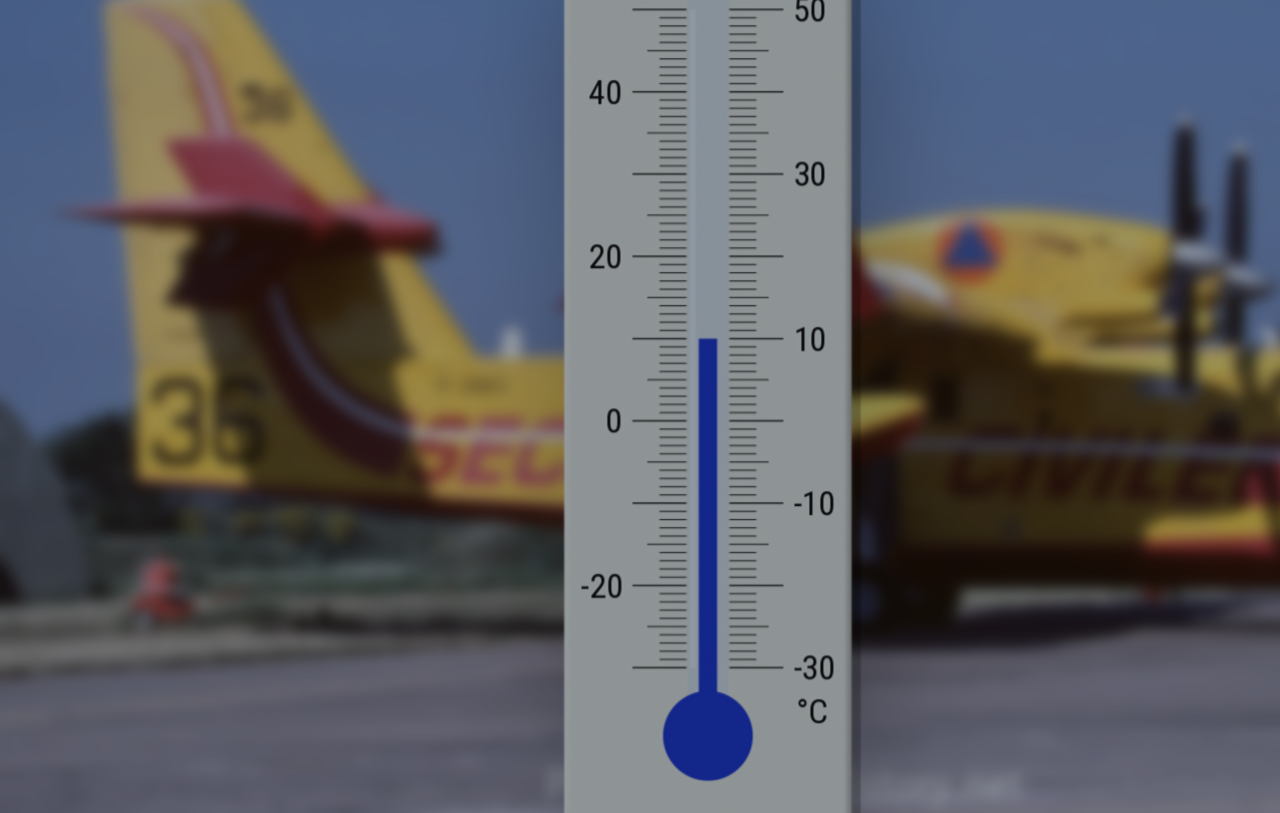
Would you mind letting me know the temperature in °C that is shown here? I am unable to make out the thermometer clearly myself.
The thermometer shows 10 °C
